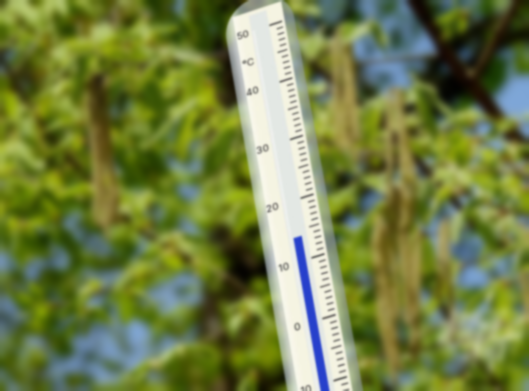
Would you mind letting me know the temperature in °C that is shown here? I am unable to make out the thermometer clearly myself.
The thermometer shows 14 °C
